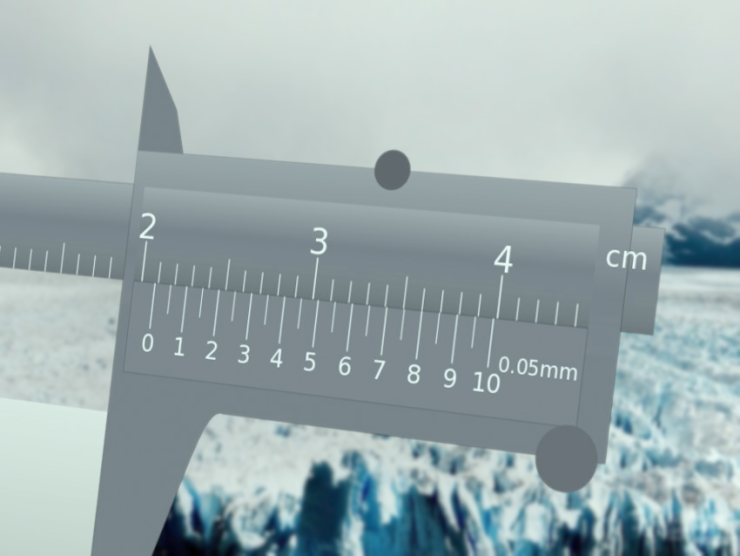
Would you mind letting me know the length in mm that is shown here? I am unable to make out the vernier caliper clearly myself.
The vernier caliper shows 20.8 mm
